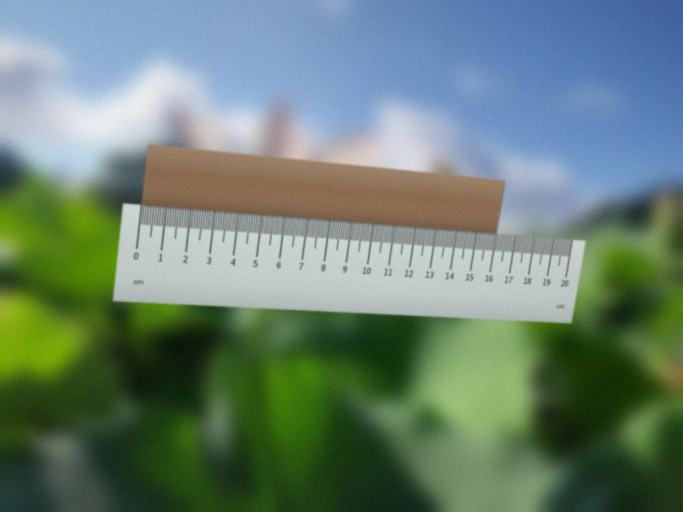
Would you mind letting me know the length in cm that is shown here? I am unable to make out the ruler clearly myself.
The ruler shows 16 cm
